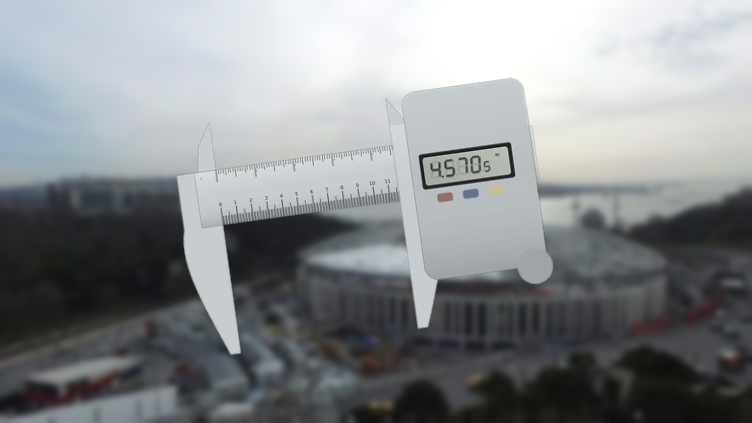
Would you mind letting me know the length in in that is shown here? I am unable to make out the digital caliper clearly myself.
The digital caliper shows 4.5705 in
